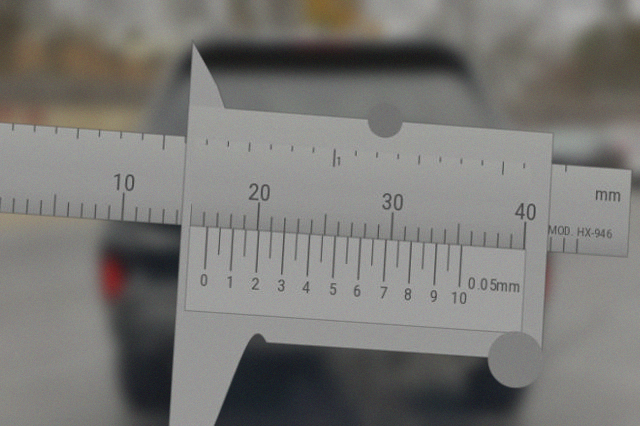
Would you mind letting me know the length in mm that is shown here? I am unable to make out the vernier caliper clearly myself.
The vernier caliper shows 16.3 mm
